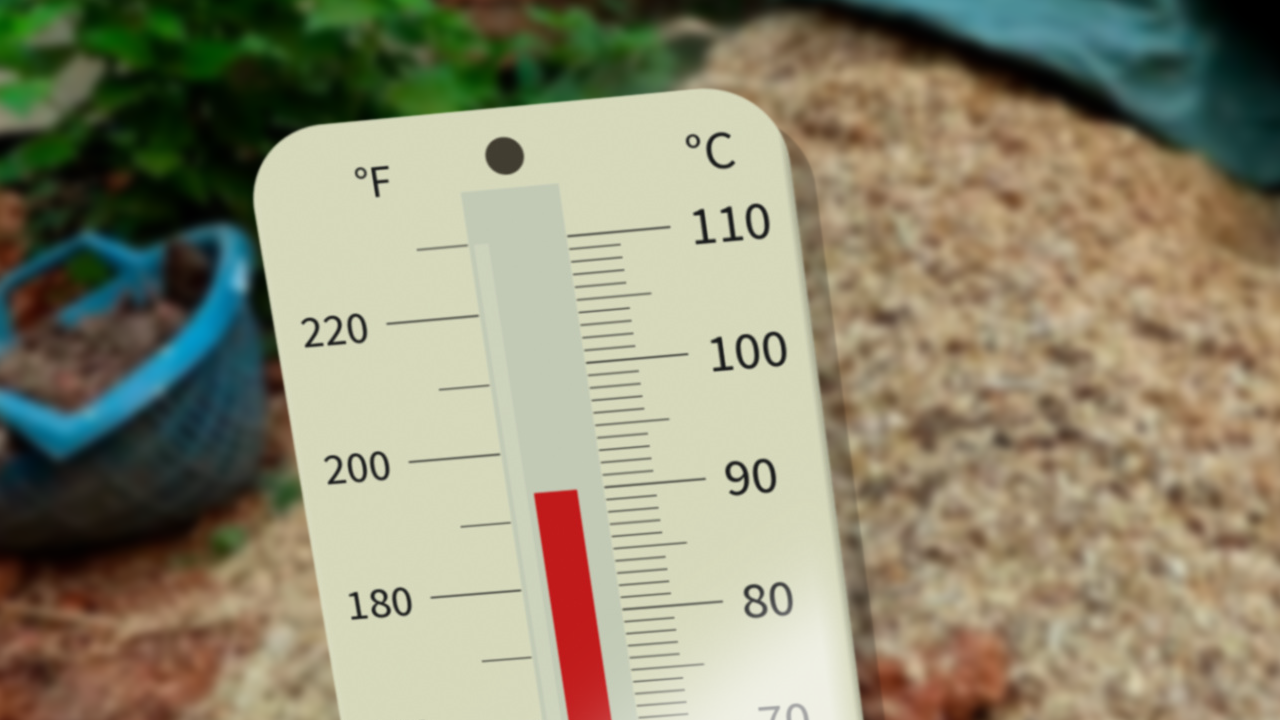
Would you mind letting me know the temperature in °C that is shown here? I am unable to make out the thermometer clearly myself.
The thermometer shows 90 °C
